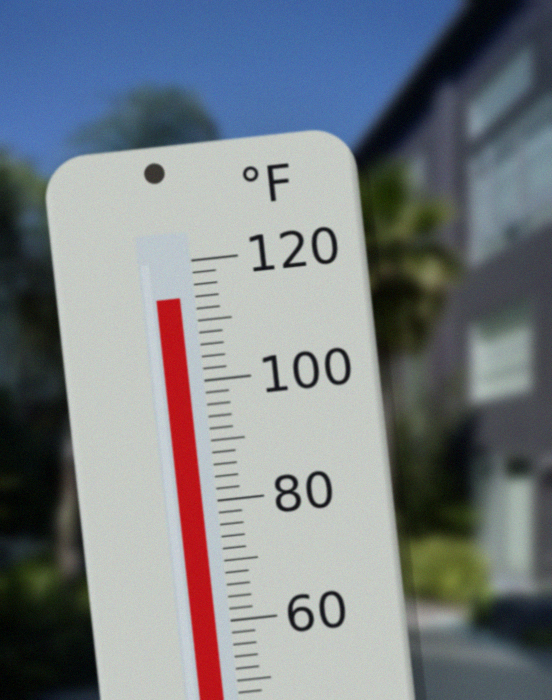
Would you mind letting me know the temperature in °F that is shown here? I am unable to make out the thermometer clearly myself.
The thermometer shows 114 °F
